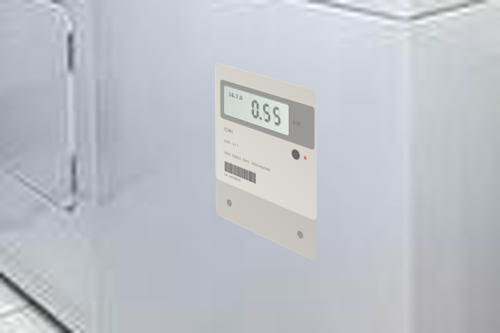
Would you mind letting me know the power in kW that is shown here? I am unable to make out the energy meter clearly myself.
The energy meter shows 0.55 kW
